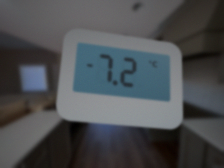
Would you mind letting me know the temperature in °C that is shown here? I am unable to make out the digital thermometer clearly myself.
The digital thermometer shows -7.2 °C
